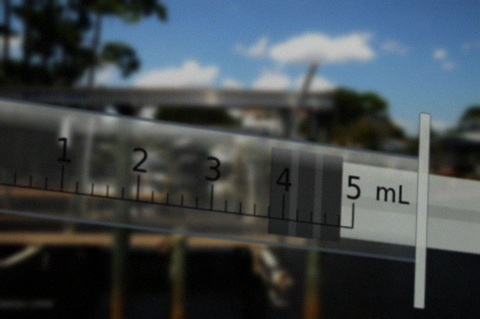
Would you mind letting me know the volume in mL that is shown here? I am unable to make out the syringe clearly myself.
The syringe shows 3.8 mL
